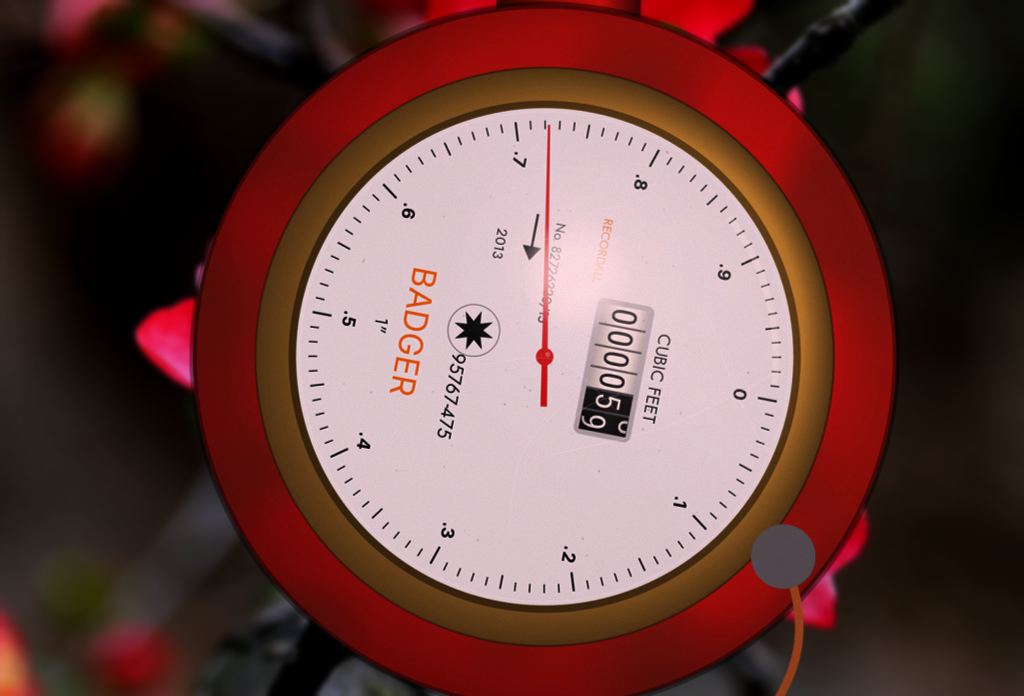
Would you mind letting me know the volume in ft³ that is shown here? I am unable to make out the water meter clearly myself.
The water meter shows 58.72 ft³
